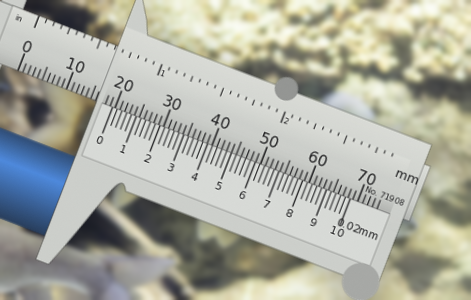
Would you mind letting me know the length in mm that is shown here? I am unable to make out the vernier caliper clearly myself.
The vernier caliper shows 19.5 mm
